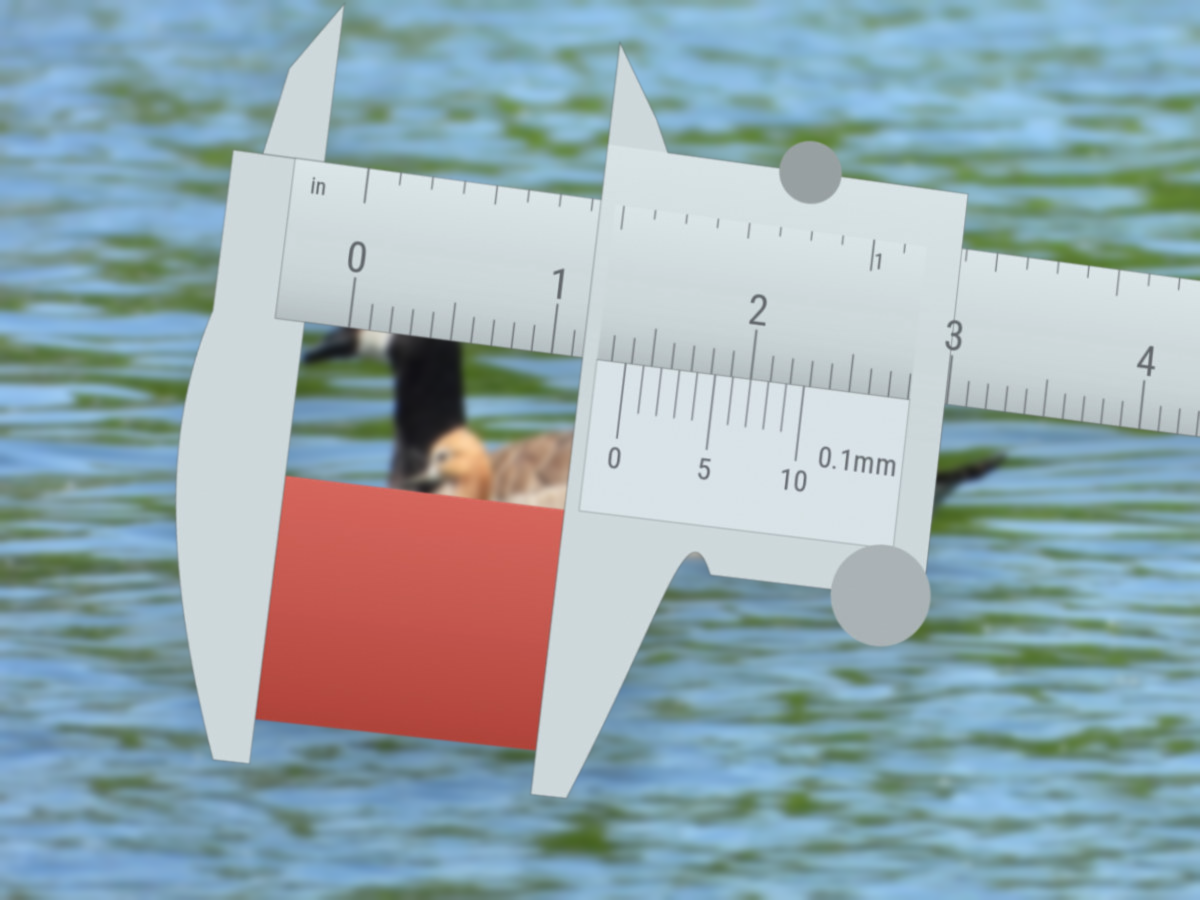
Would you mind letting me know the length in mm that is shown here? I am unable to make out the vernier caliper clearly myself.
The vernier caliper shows 13.7 mm
